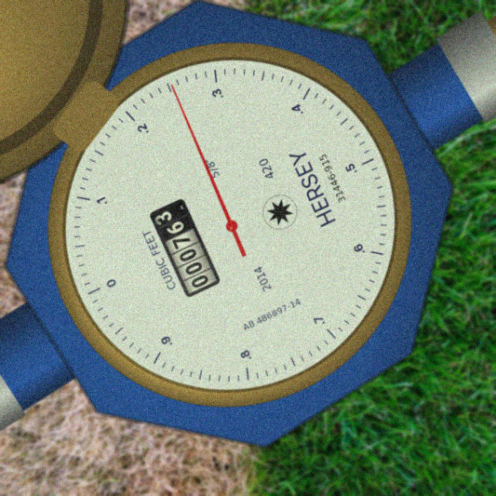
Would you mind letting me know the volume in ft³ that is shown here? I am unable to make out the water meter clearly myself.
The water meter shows 763.25 ft³
